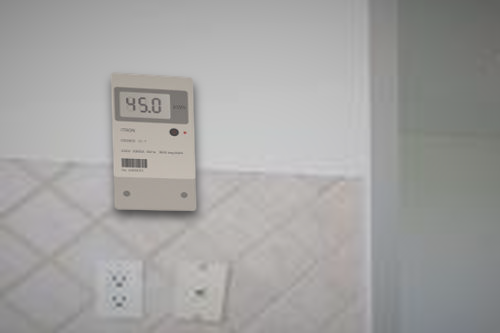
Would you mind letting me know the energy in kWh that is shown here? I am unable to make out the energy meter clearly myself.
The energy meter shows 45.0 kWh
